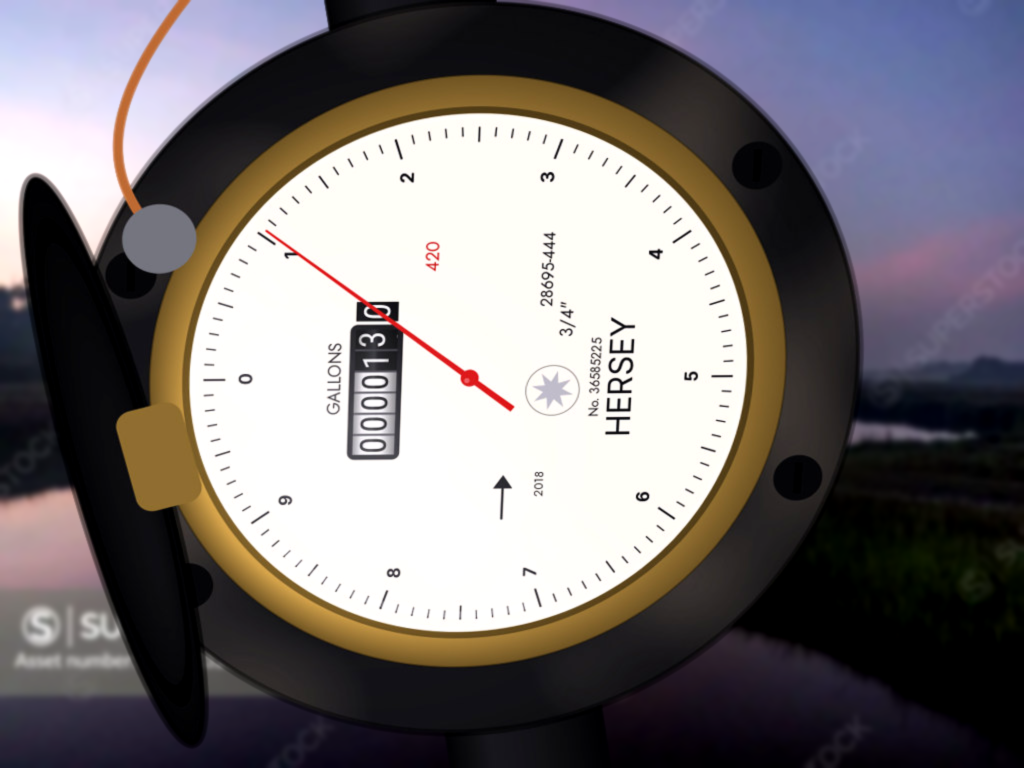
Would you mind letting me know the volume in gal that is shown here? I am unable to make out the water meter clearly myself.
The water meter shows 131.0 gal
